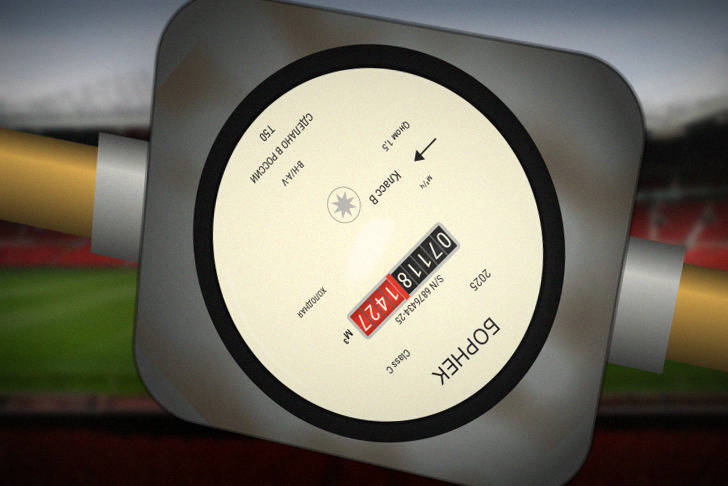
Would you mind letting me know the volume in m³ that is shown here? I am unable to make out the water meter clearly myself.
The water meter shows 7118.1427 m³
